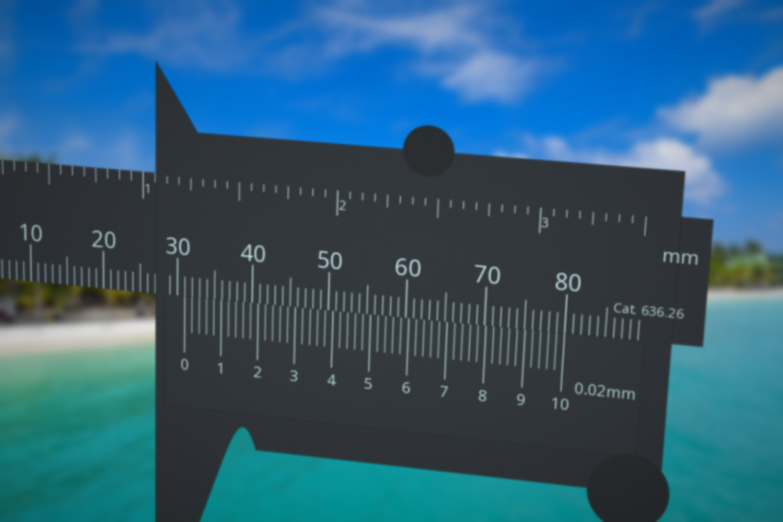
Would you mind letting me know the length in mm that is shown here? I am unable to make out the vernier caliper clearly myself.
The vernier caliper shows 31.0 mm
